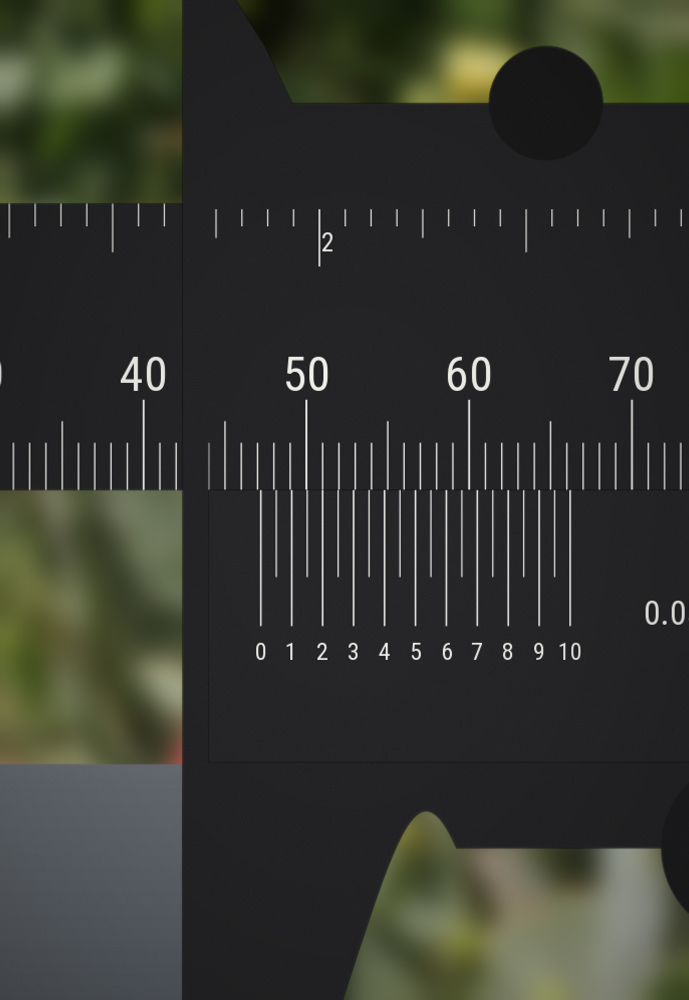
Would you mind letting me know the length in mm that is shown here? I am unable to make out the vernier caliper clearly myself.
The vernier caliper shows 47.2 mm
